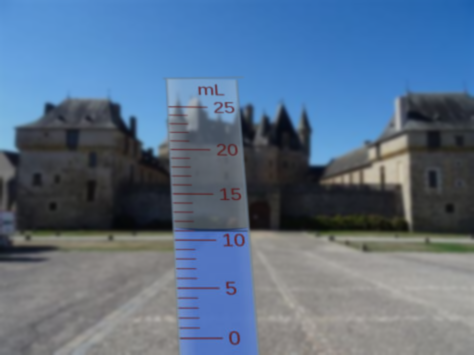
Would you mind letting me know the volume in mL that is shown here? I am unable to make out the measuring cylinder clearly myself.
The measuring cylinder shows 11 mL
